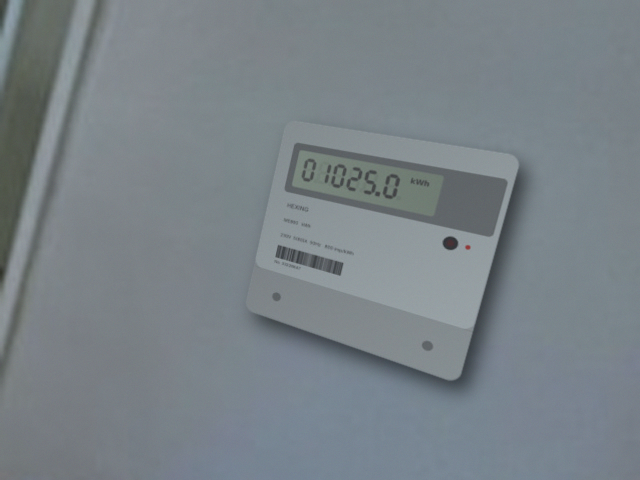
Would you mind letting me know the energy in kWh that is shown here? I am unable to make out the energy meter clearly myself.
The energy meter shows 1025.0 kWh
